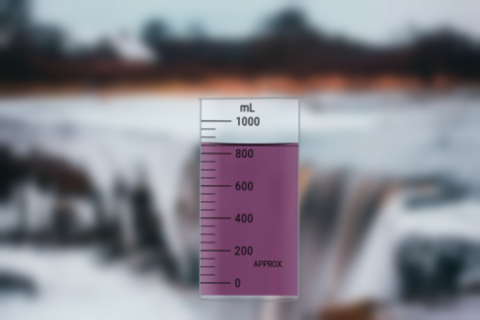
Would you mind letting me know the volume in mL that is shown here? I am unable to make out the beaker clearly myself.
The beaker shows 850 mL
